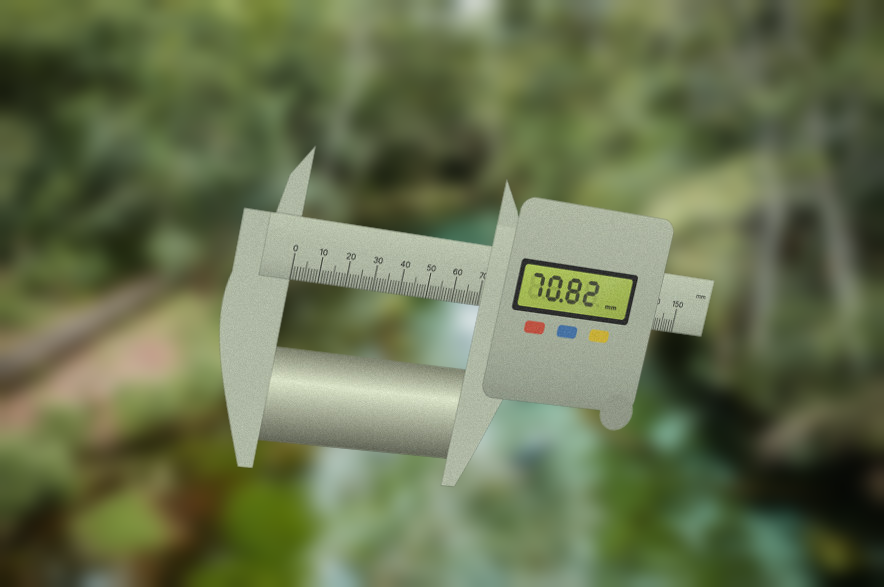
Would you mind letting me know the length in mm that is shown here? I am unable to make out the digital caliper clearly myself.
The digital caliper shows 70.82 mm
